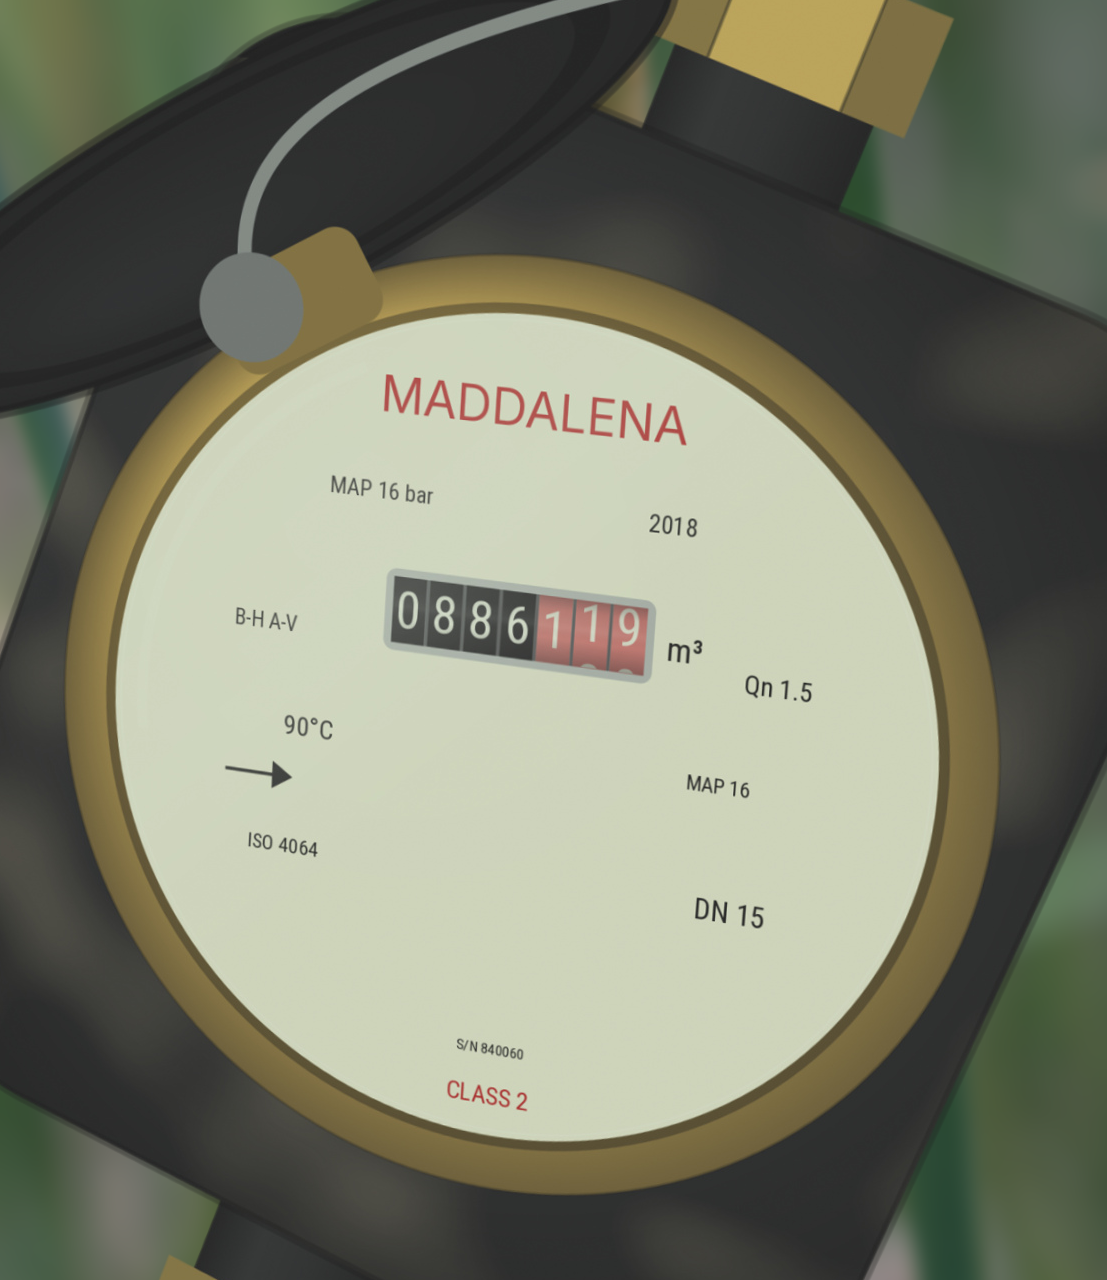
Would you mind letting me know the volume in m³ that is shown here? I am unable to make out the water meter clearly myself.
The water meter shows 886.119 m³
